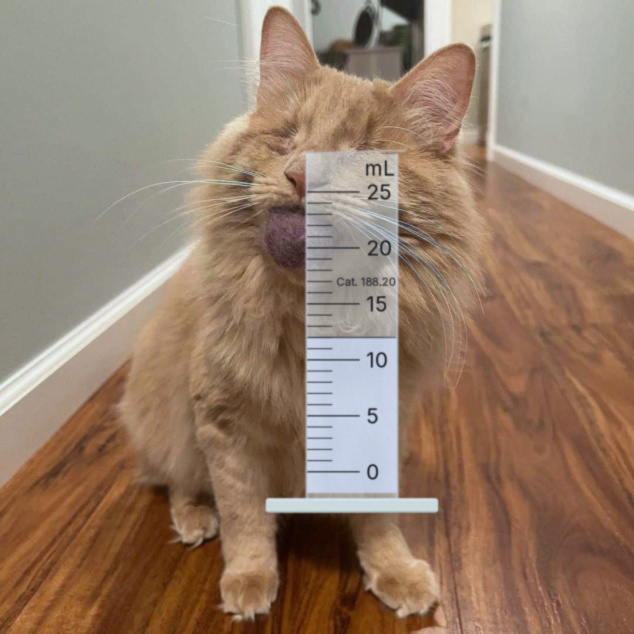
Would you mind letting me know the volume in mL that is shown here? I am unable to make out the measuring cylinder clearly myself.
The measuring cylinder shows 12 mL
